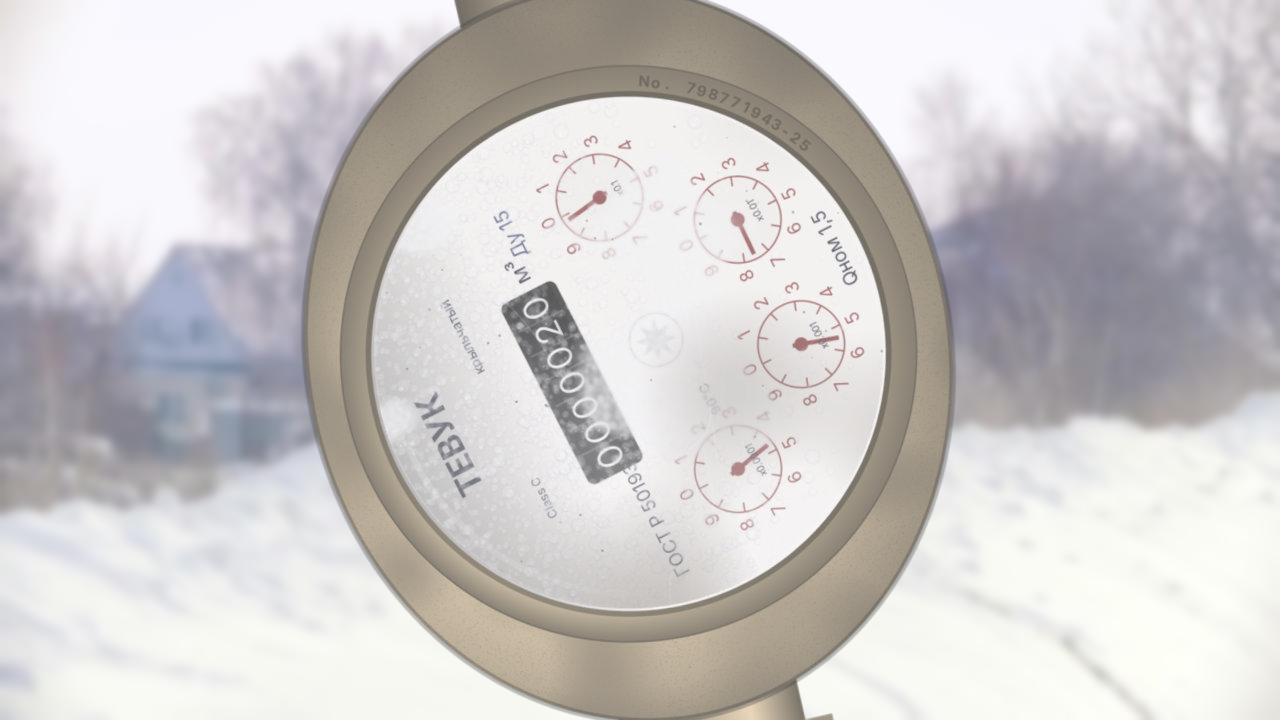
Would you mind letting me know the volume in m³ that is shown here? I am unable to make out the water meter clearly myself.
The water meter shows 19.9754 m³
